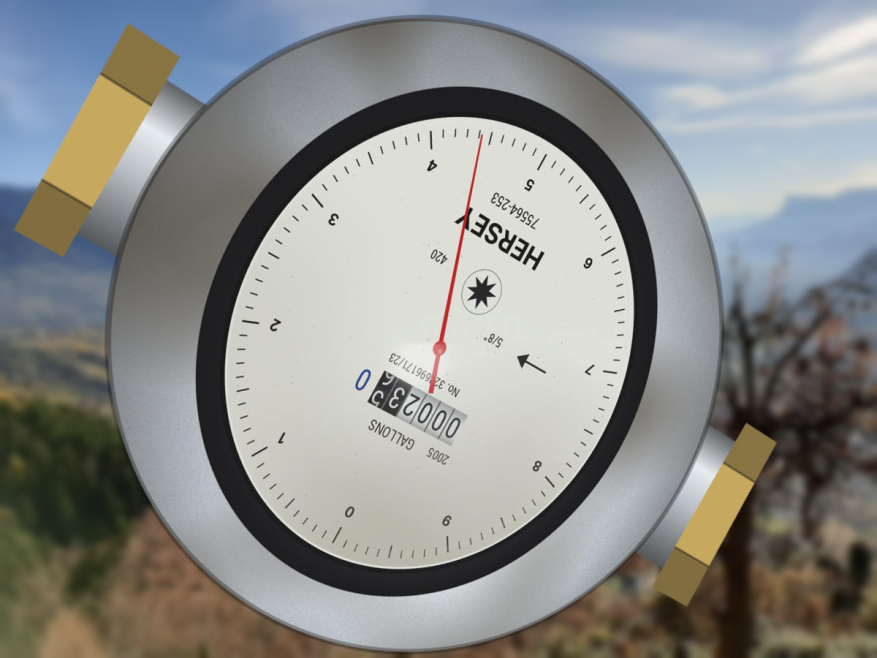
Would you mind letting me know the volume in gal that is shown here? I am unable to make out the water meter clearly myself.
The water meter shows 2354.4 gal
